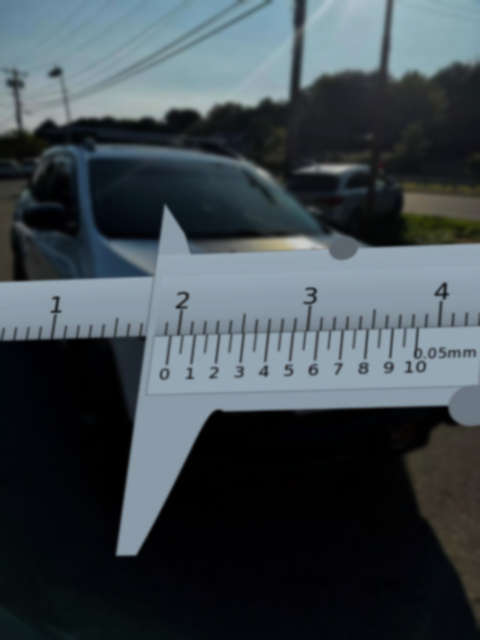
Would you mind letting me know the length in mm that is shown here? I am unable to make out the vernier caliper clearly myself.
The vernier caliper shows 19.4 mm
